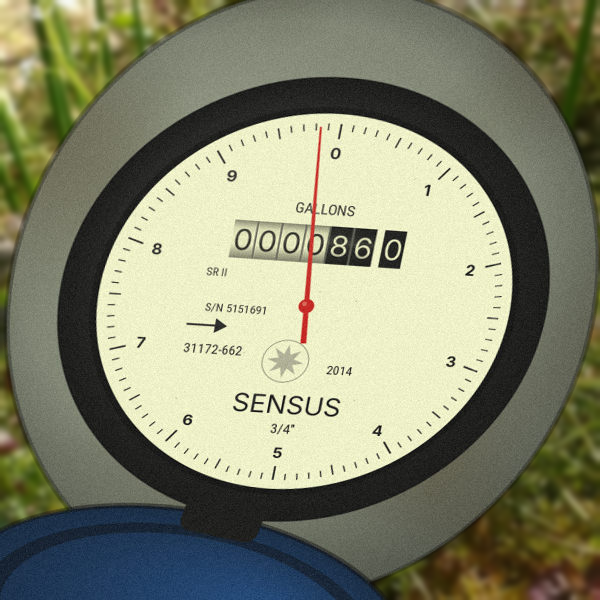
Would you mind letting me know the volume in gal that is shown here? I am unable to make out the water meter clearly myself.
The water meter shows 859.8 gal
